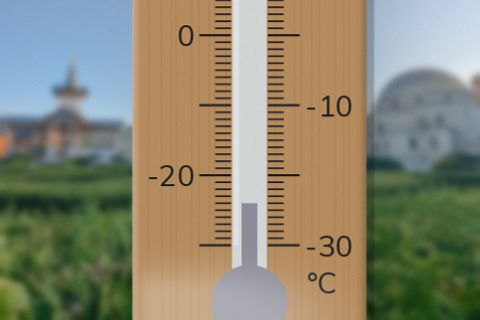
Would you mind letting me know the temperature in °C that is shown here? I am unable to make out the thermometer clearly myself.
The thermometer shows -24 °C
